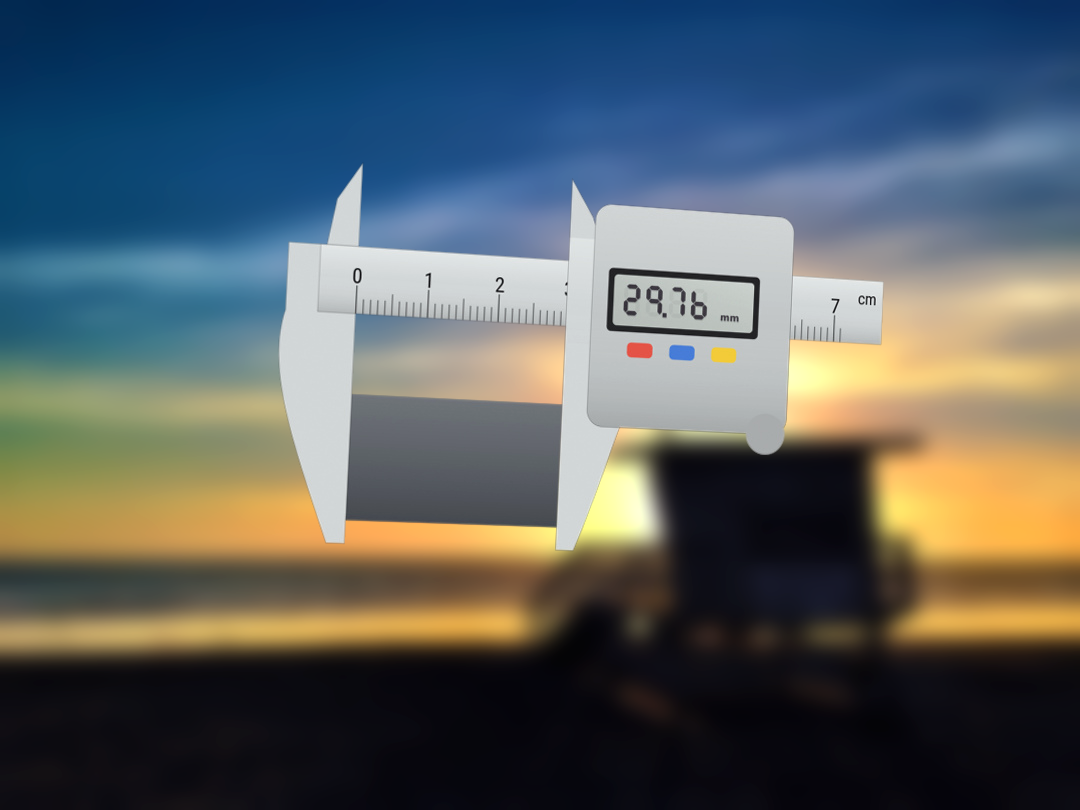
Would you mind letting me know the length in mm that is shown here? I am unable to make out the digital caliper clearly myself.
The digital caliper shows 29.76 mm
